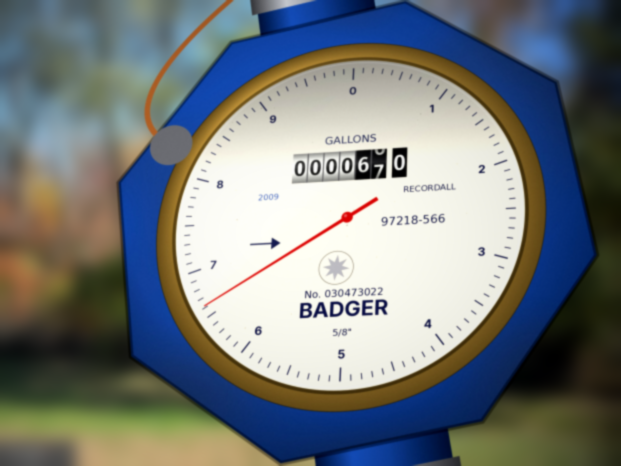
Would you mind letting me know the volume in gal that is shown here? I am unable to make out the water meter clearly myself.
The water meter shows 666.6 gal
